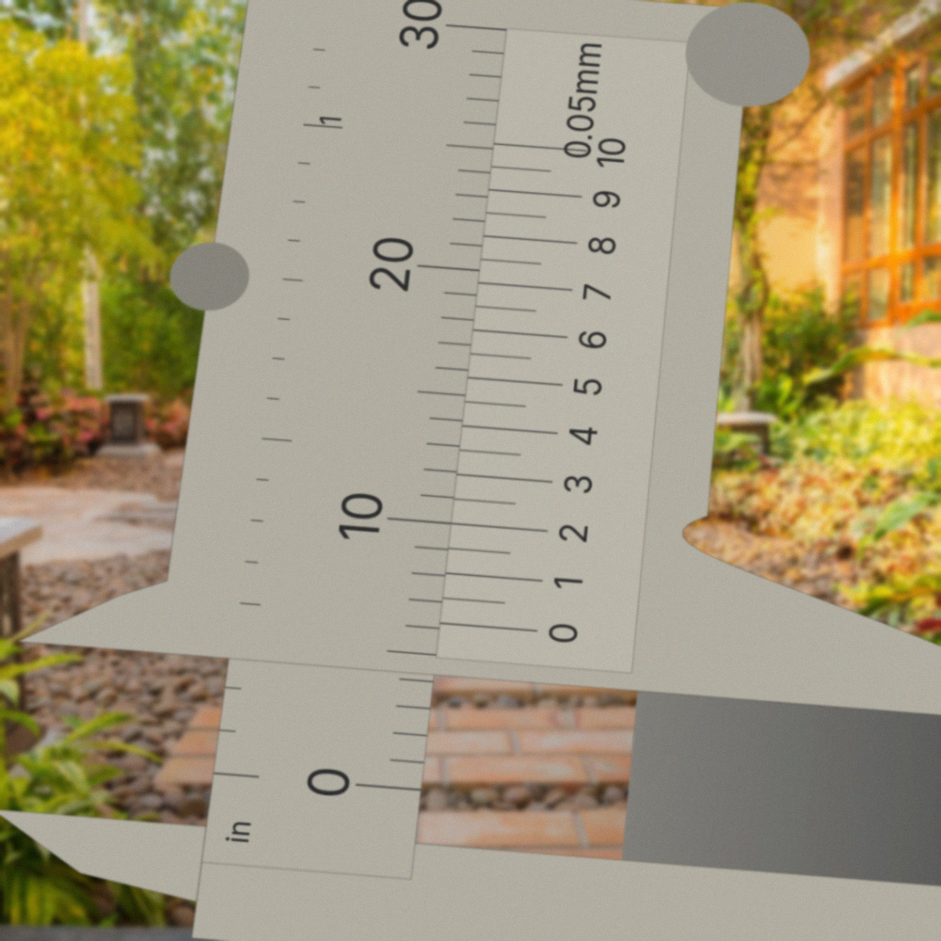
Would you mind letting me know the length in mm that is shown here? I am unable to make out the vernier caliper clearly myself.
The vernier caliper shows 6.2 mm
